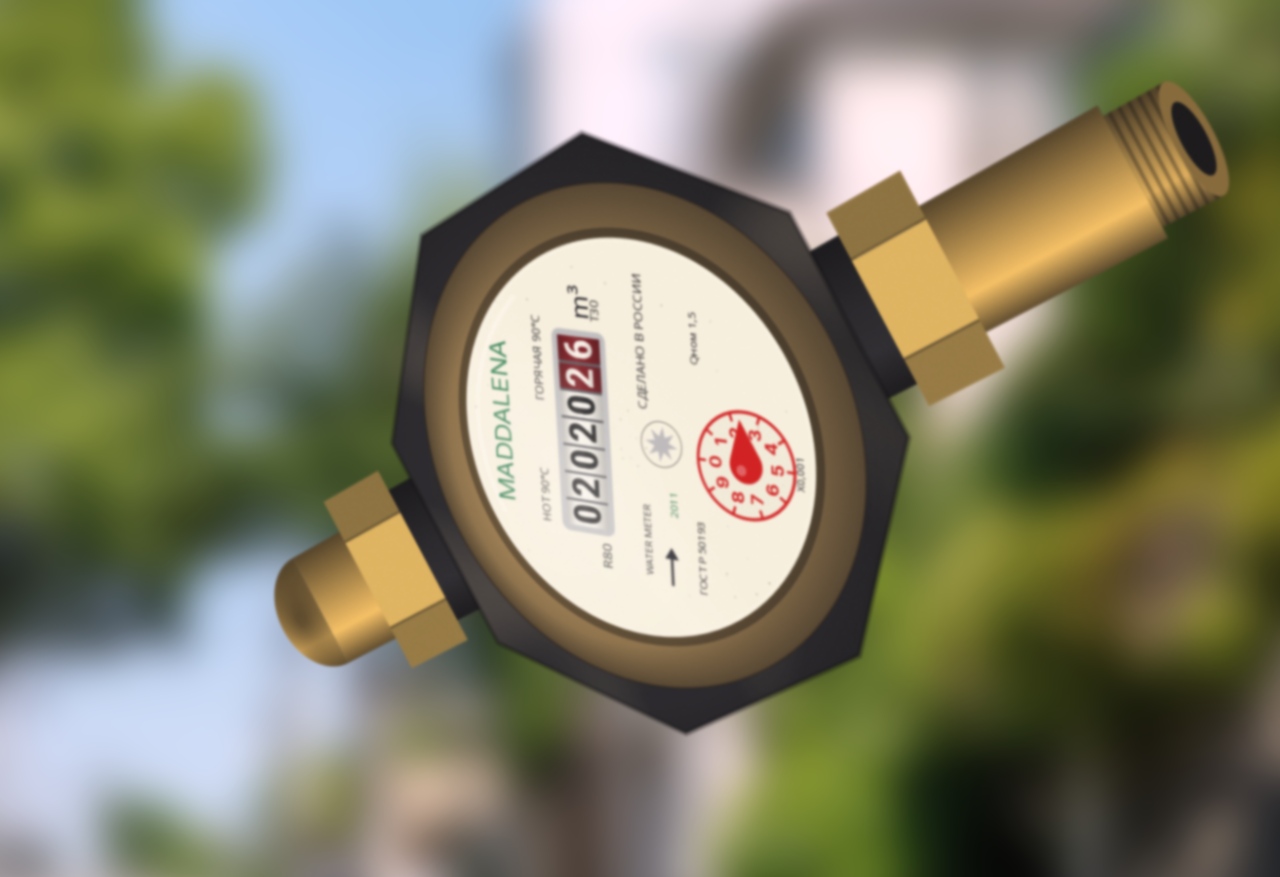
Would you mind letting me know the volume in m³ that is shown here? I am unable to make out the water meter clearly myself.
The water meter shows 2020.262 m³
